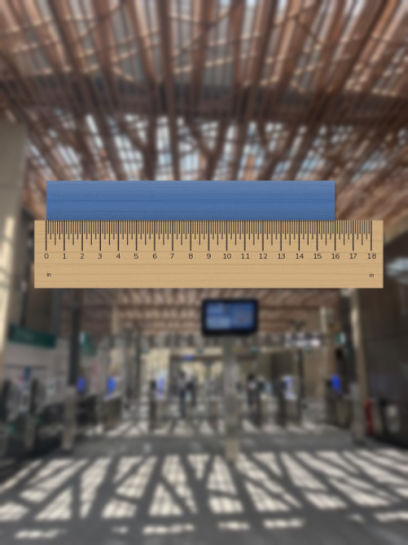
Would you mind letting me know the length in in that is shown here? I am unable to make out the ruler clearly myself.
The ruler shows 16 in
